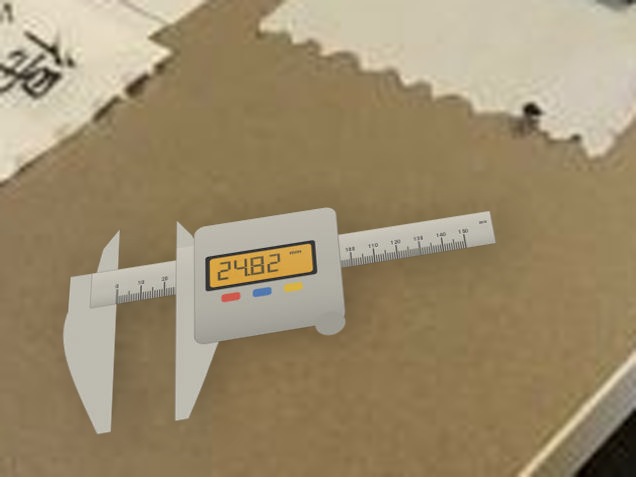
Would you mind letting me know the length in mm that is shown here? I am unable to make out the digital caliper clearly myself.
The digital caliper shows 24.82 mm
